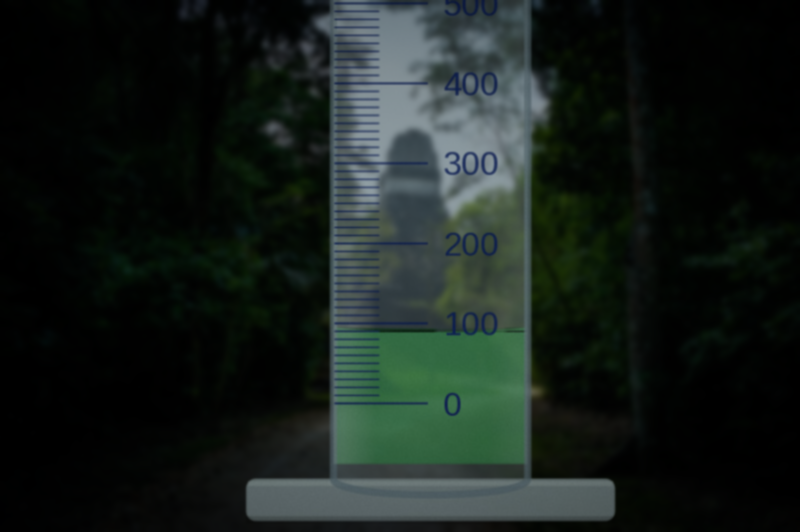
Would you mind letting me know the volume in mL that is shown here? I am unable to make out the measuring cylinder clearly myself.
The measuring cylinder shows 90 mL
